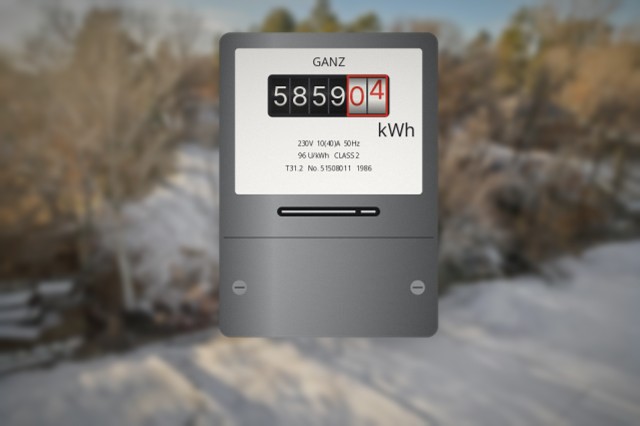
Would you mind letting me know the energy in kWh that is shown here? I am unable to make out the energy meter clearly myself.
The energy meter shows 5859.04 kWh
